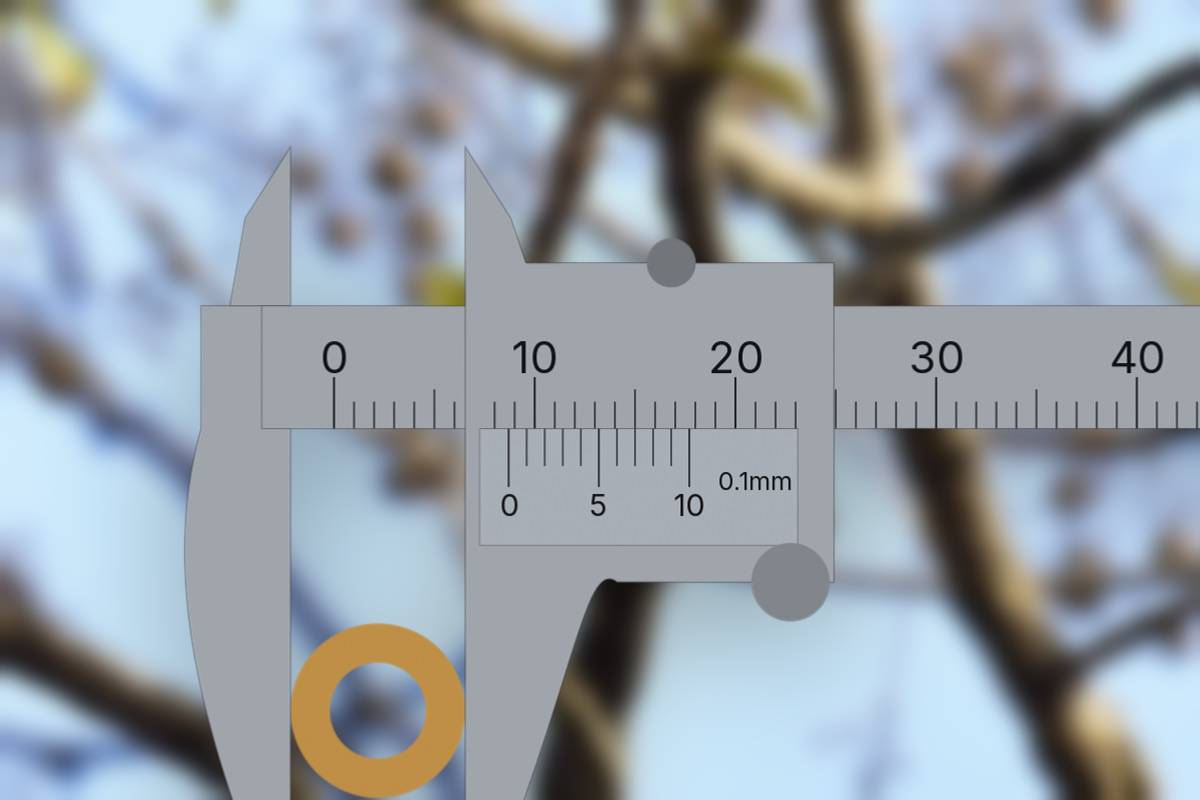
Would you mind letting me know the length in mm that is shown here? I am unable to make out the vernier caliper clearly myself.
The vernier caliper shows 8.7 mm
